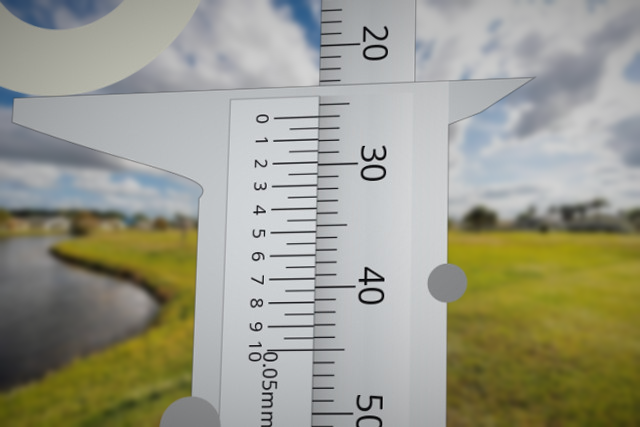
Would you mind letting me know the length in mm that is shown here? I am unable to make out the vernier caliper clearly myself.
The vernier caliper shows 26.0 mm
